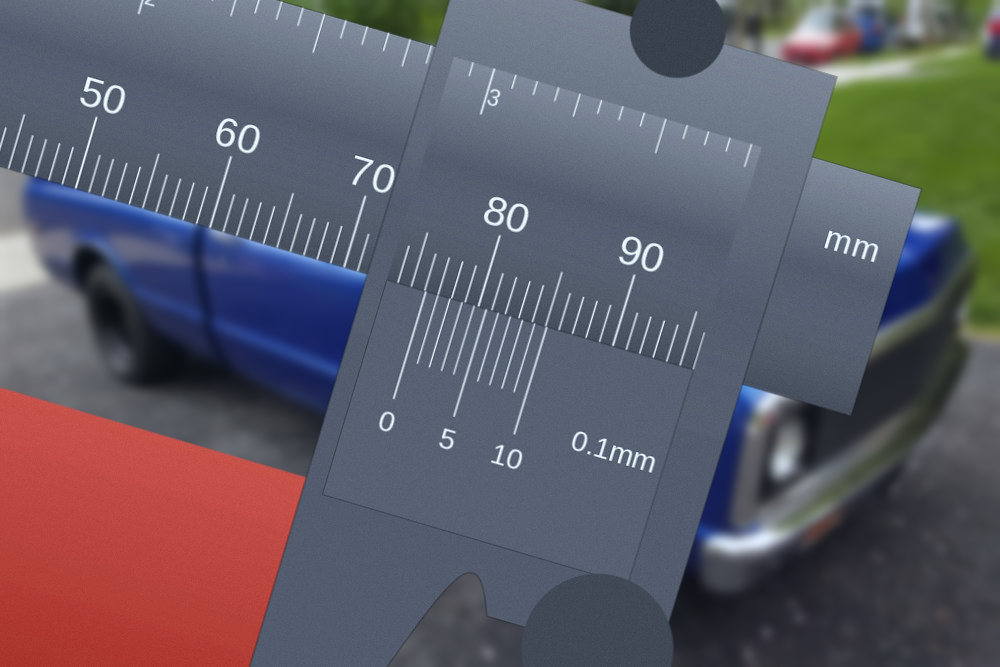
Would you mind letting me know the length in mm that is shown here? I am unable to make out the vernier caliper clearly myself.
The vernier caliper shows 76.1 mm
